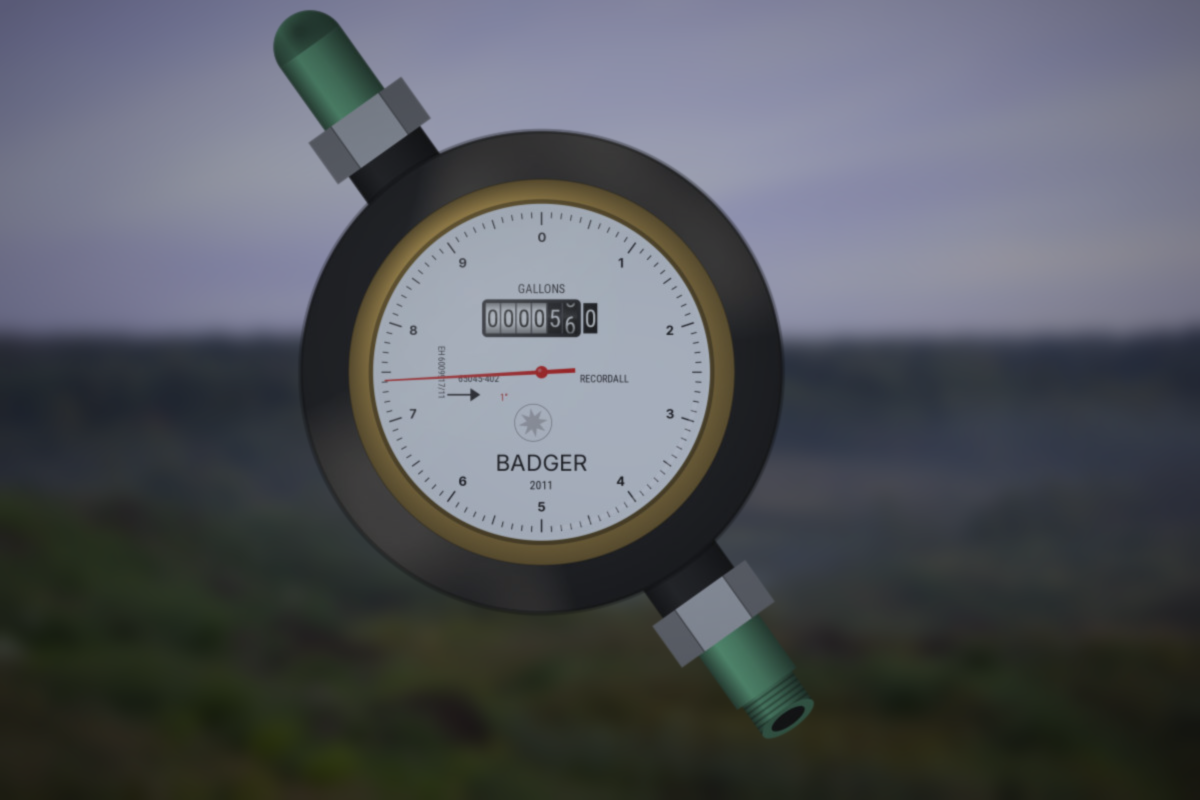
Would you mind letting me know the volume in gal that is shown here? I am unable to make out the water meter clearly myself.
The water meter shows 557.4 gal
